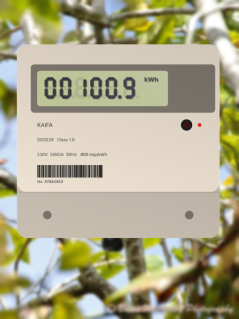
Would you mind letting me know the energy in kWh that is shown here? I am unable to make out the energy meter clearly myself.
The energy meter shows 100.9 kWh
